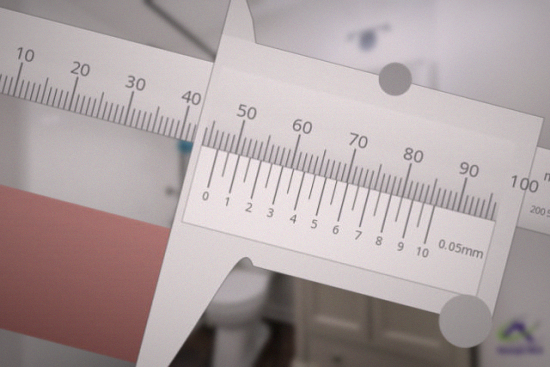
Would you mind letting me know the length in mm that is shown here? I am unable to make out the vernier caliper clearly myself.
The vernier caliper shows 46.8 mm
